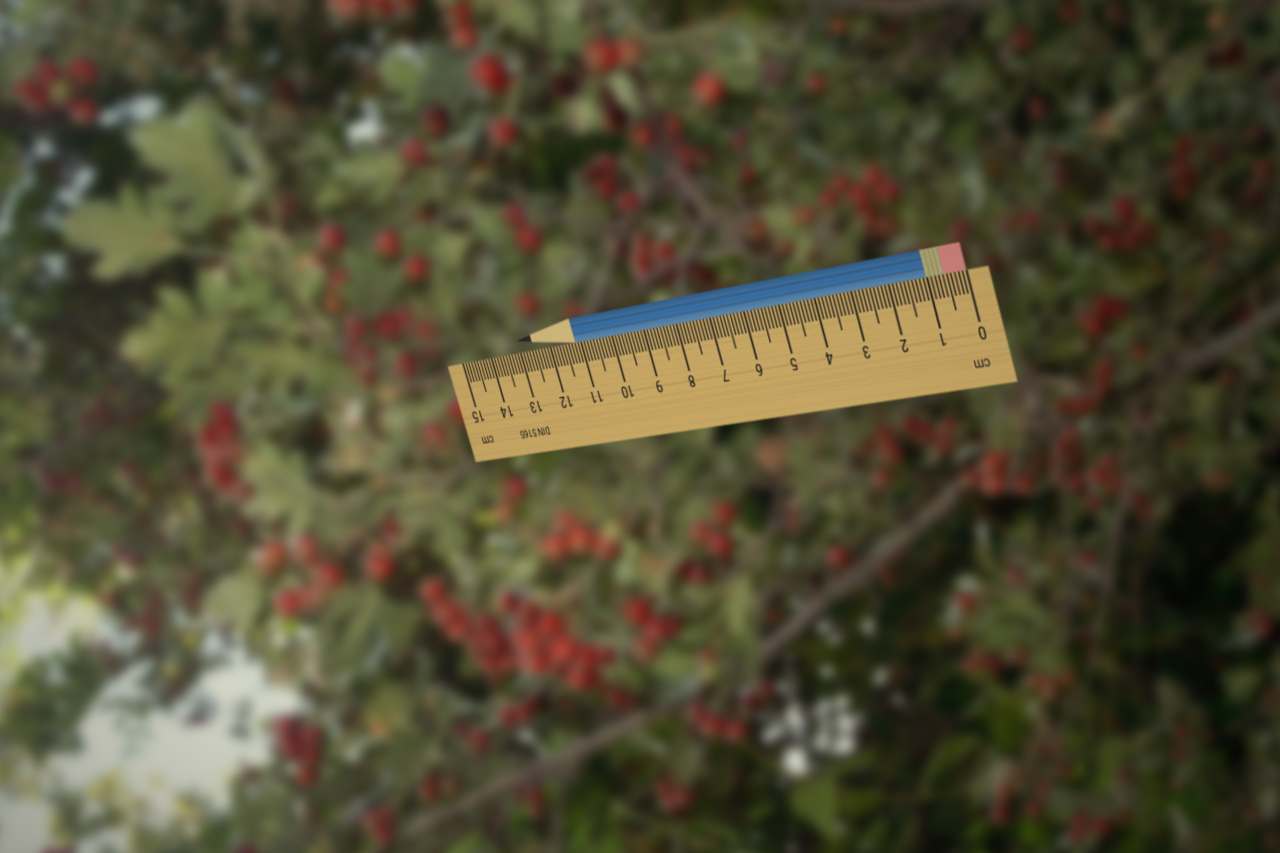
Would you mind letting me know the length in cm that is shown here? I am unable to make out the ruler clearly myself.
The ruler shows 13 cm
